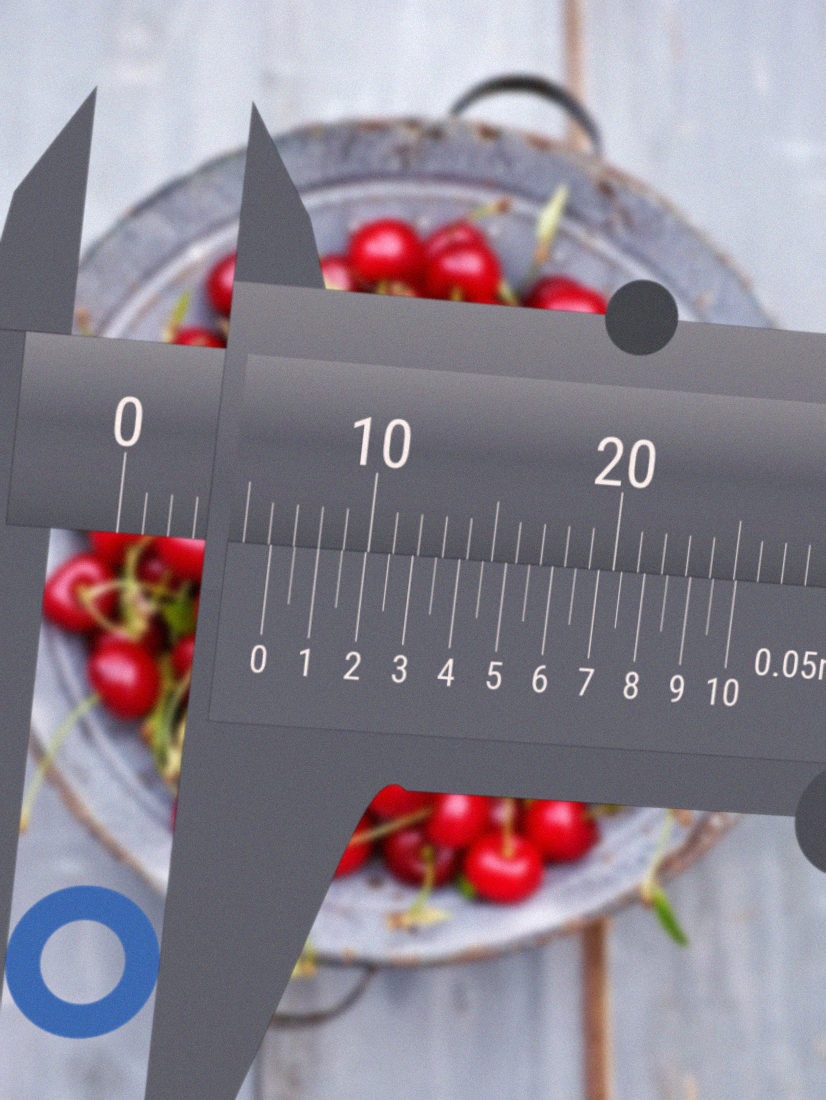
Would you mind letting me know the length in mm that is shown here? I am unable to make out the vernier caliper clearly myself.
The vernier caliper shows 6.1 mm
